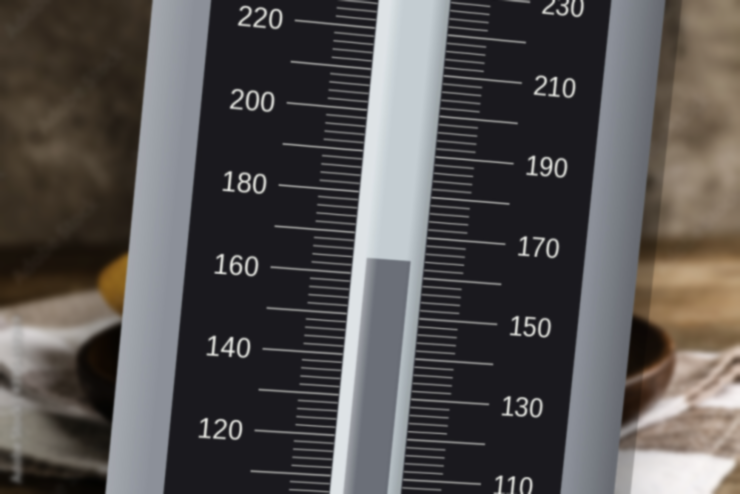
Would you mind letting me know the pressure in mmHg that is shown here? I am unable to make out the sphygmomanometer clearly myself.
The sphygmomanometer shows 164 mmHg
